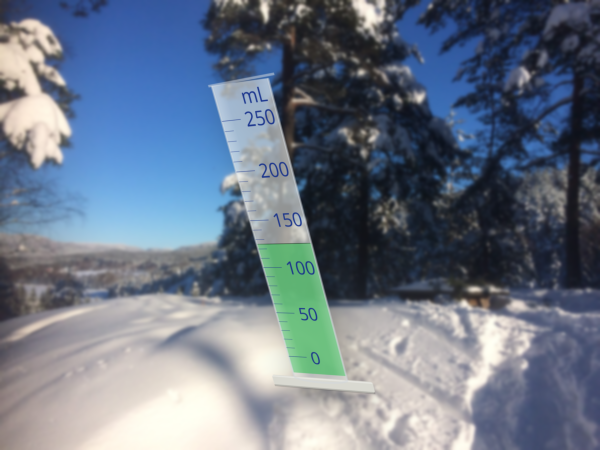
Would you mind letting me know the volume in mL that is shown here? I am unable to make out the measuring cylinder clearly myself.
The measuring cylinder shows 125 mL
